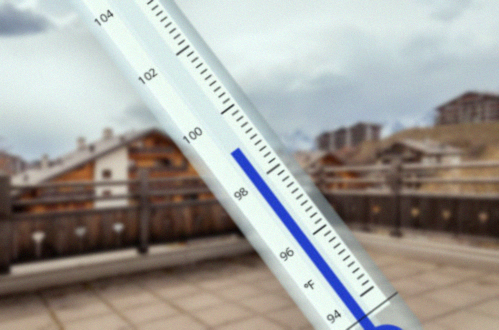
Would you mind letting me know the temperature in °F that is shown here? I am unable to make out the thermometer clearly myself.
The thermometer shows 99 °F
